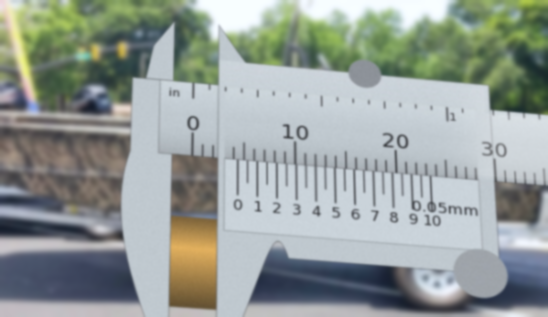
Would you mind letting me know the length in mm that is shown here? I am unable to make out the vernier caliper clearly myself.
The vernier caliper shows 4.4 mm
